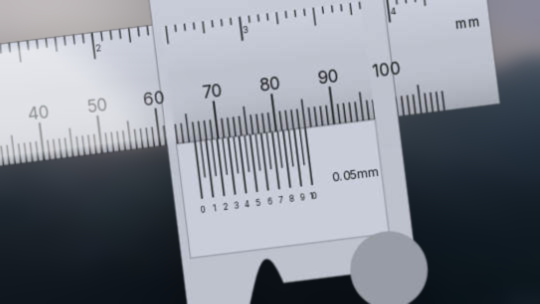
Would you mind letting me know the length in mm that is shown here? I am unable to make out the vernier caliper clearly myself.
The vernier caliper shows 66.0 mm
